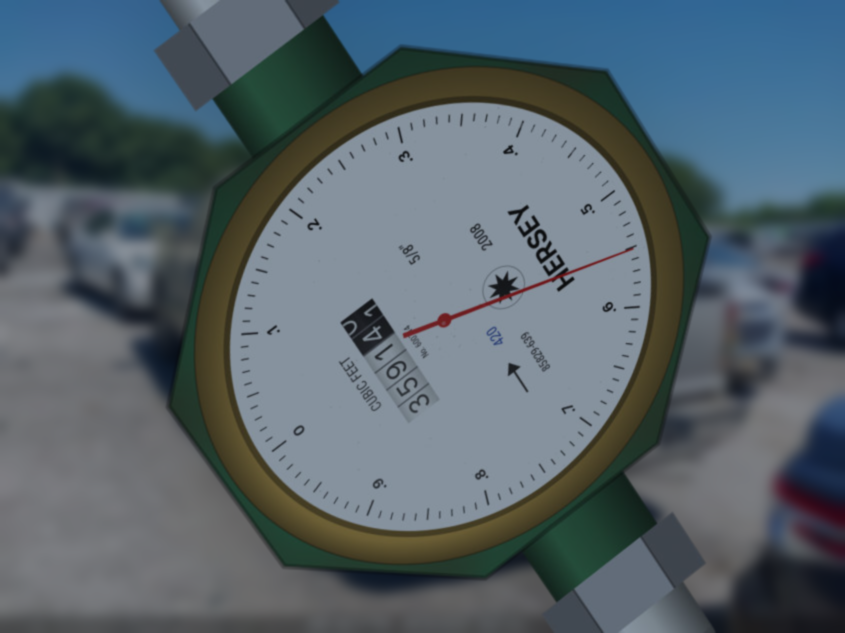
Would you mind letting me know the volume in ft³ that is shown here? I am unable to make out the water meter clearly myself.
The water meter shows 359140.55 ft³
